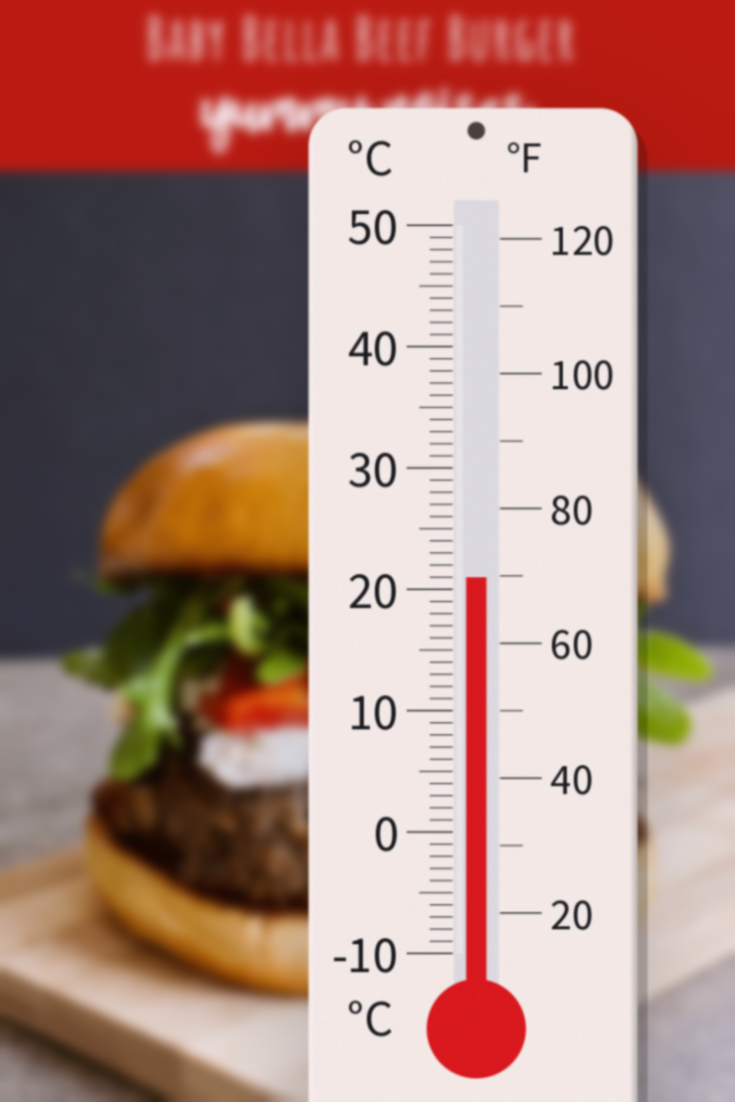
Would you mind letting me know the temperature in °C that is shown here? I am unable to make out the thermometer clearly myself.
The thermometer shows 21 °C
